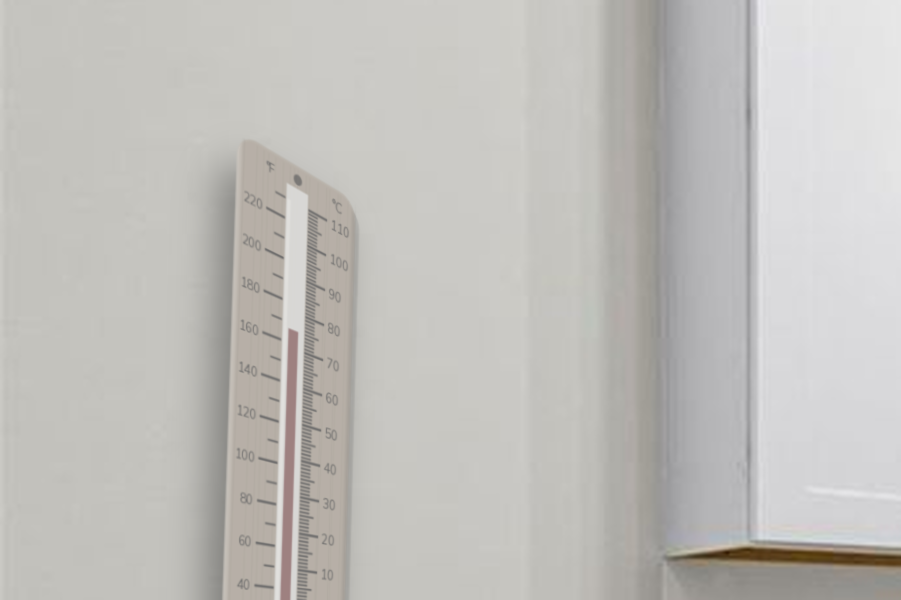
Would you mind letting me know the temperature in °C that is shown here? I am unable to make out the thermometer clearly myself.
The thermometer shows 75 °C
